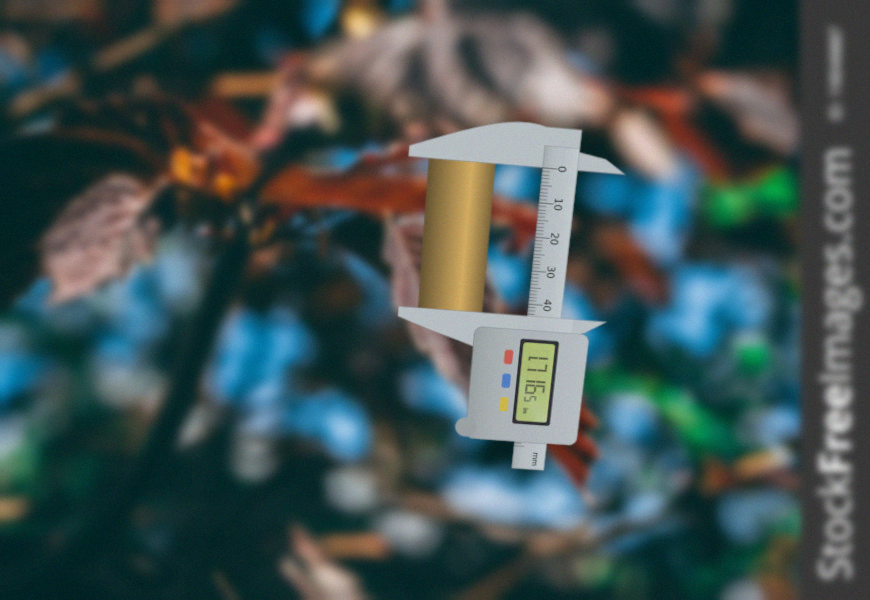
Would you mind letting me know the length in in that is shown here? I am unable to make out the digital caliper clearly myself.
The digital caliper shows 1.7165 in
